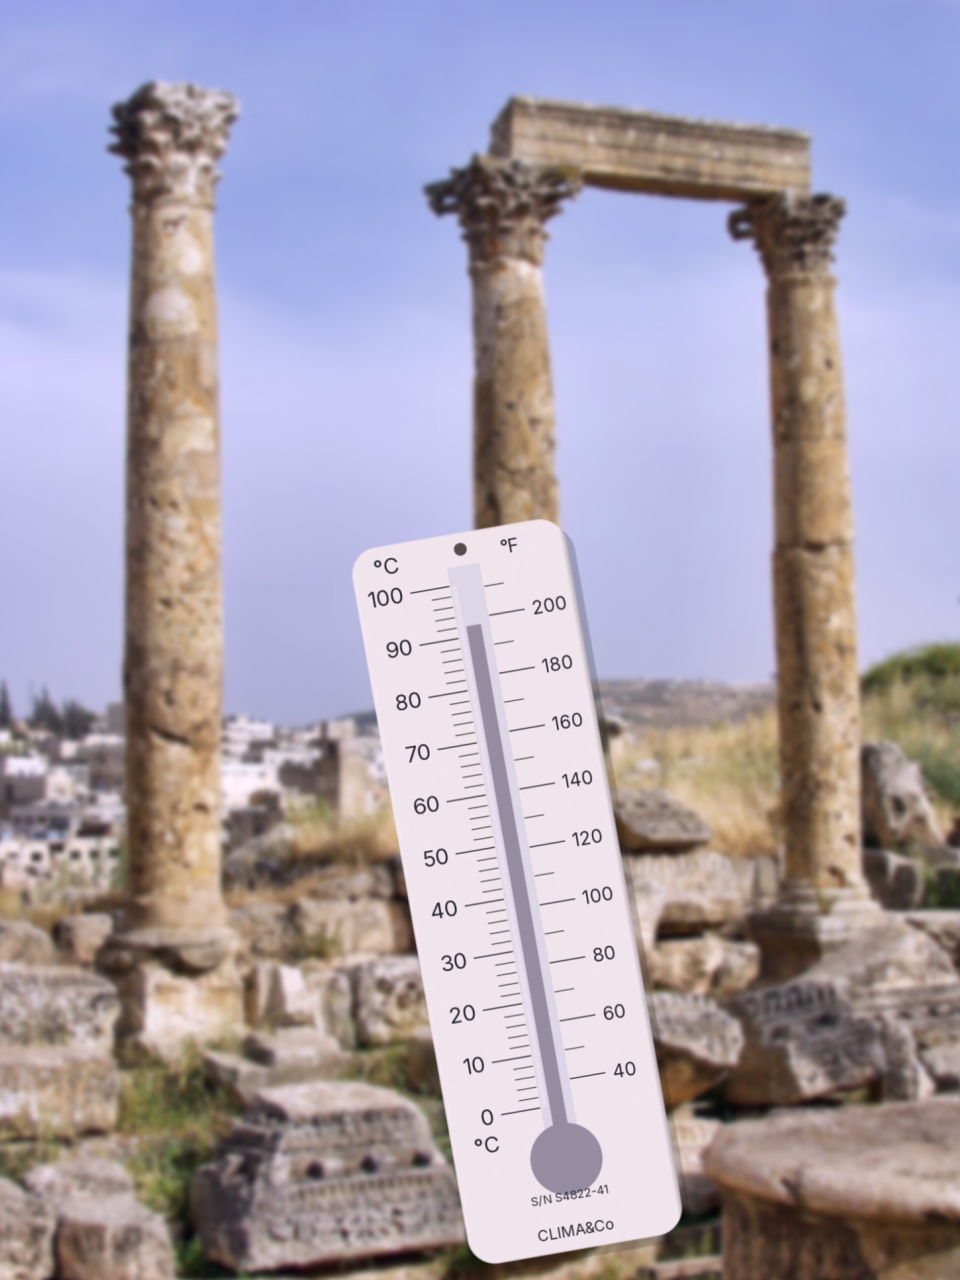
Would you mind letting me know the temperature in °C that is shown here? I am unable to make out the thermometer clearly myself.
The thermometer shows 92 °C
